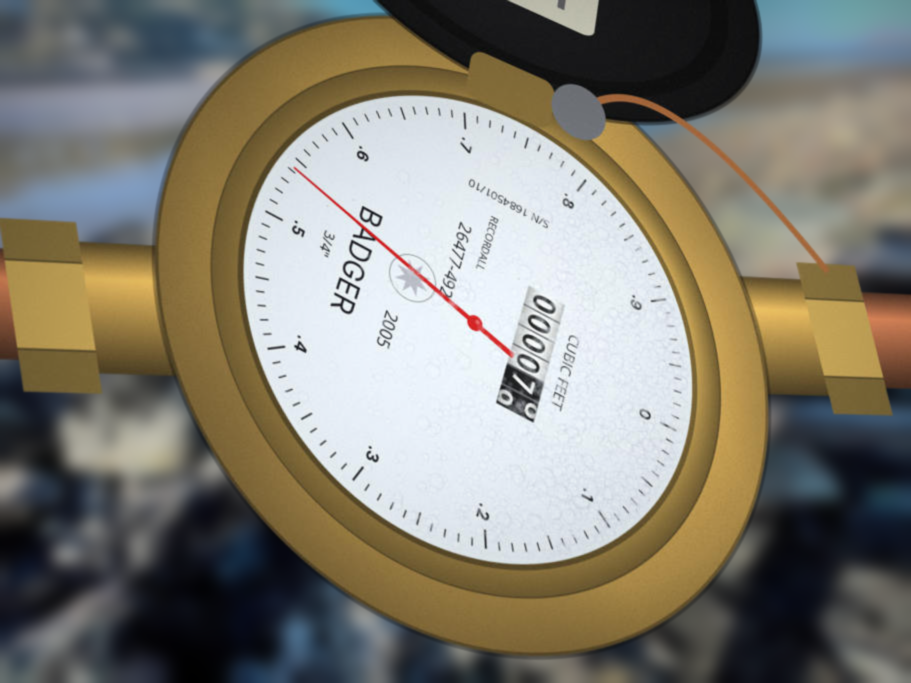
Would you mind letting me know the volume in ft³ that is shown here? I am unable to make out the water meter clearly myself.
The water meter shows 78.54 ft³
